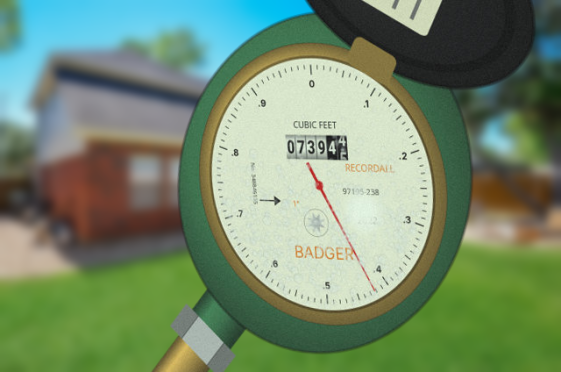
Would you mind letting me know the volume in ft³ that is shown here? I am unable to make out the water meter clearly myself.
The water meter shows 73944.42 ft³
